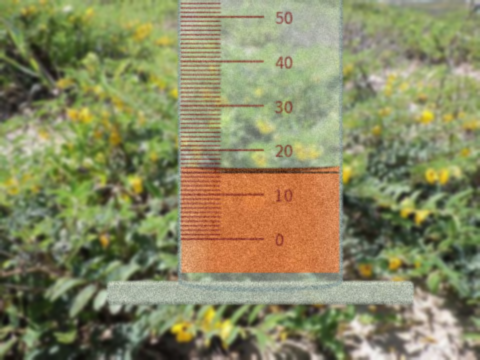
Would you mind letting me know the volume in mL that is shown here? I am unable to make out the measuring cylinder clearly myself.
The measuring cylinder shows 15 mL
